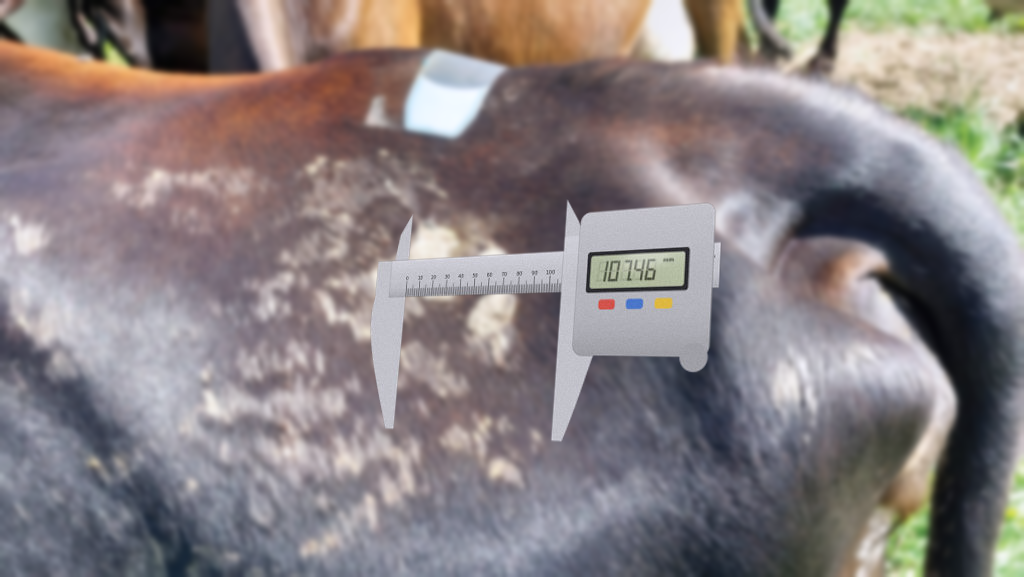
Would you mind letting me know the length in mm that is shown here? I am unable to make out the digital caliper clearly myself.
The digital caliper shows 107.46 mm
